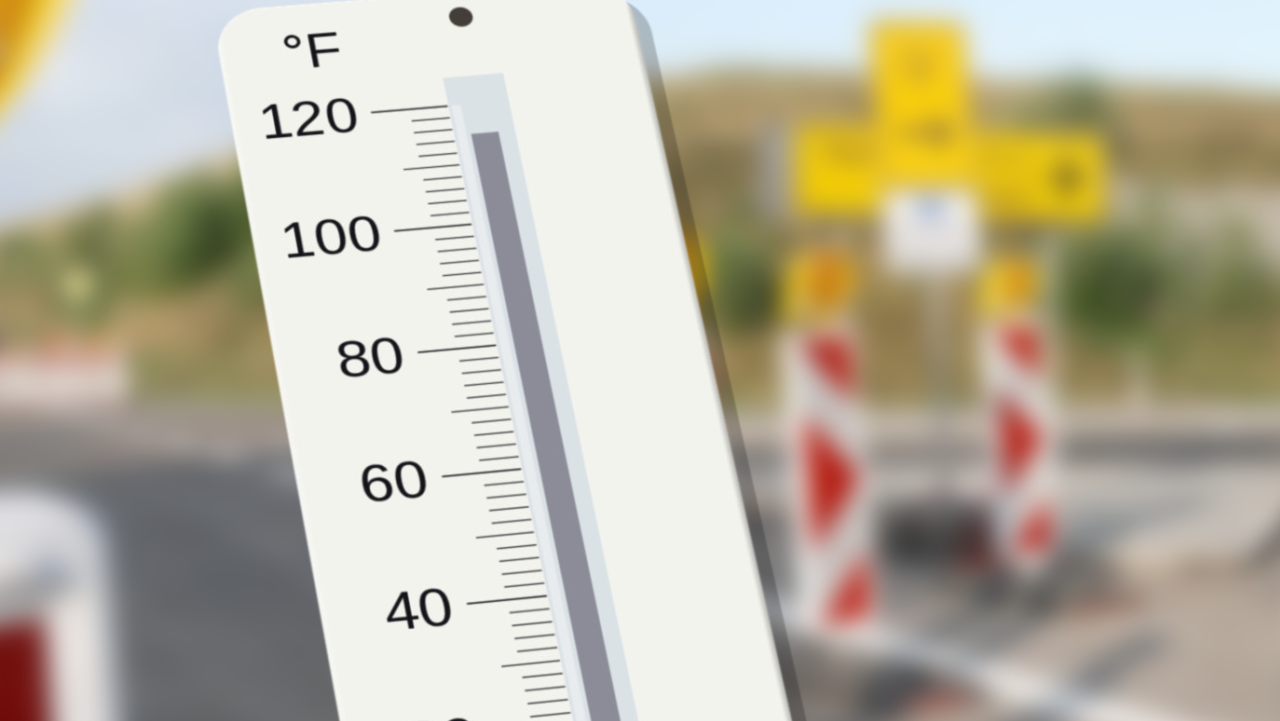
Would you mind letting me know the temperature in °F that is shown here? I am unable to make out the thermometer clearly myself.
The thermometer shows 115 °F
